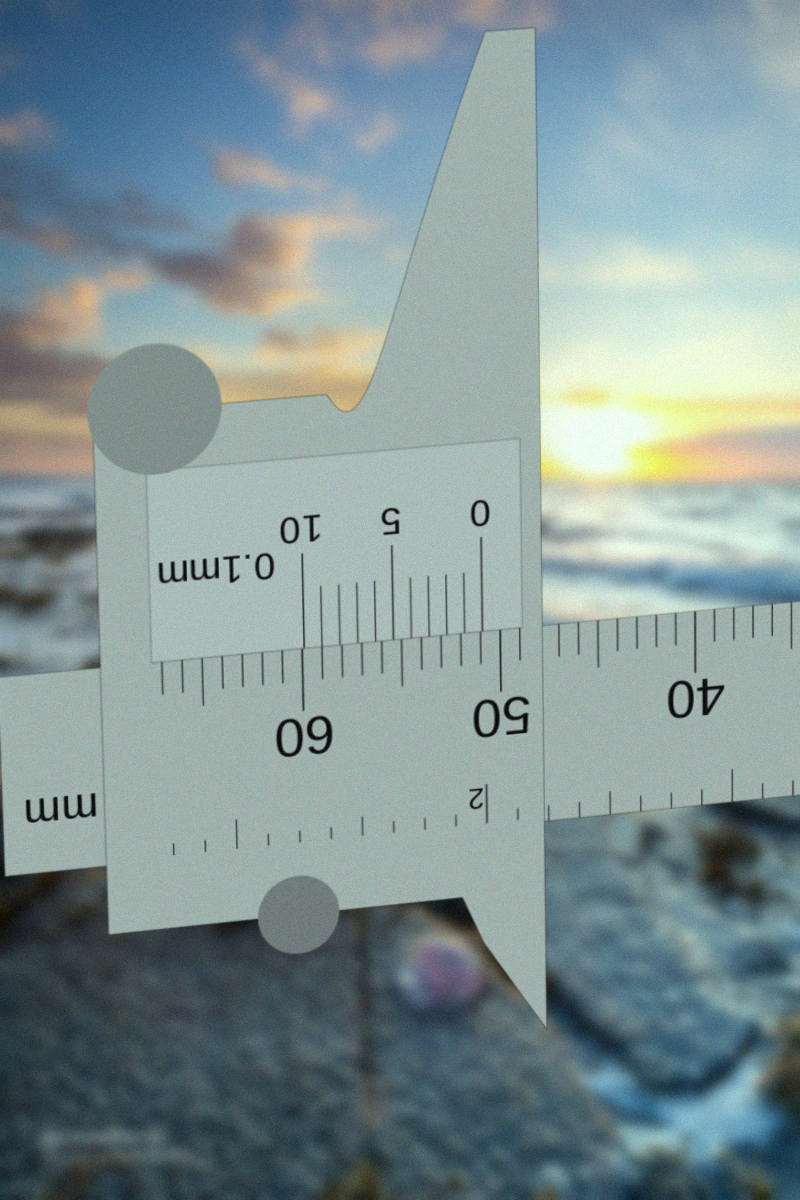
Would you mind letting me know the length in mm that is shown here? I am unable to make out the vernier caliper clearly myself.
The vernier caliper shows 50.9 mm
